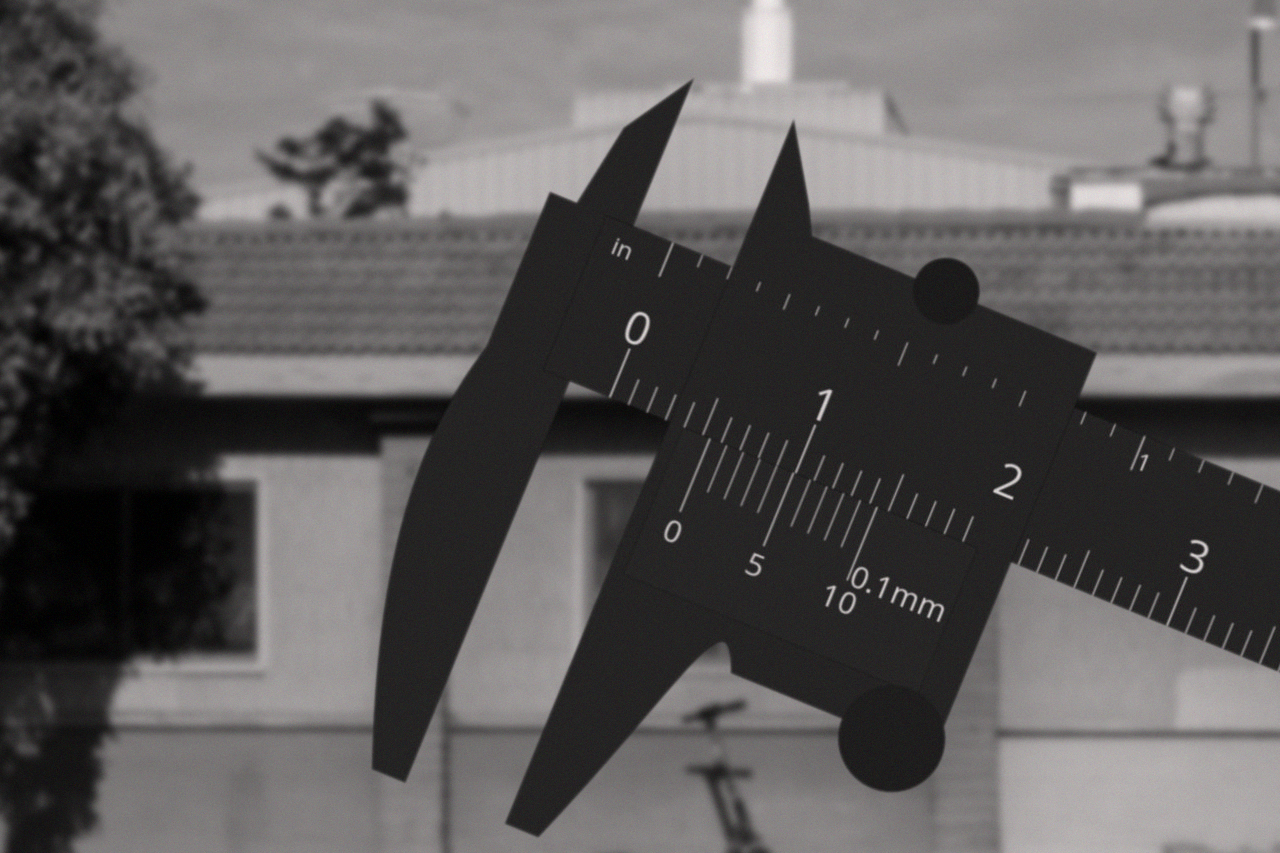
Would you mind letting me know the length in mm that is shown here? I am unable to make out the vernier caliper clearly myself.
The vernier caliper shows 5.4 mm
